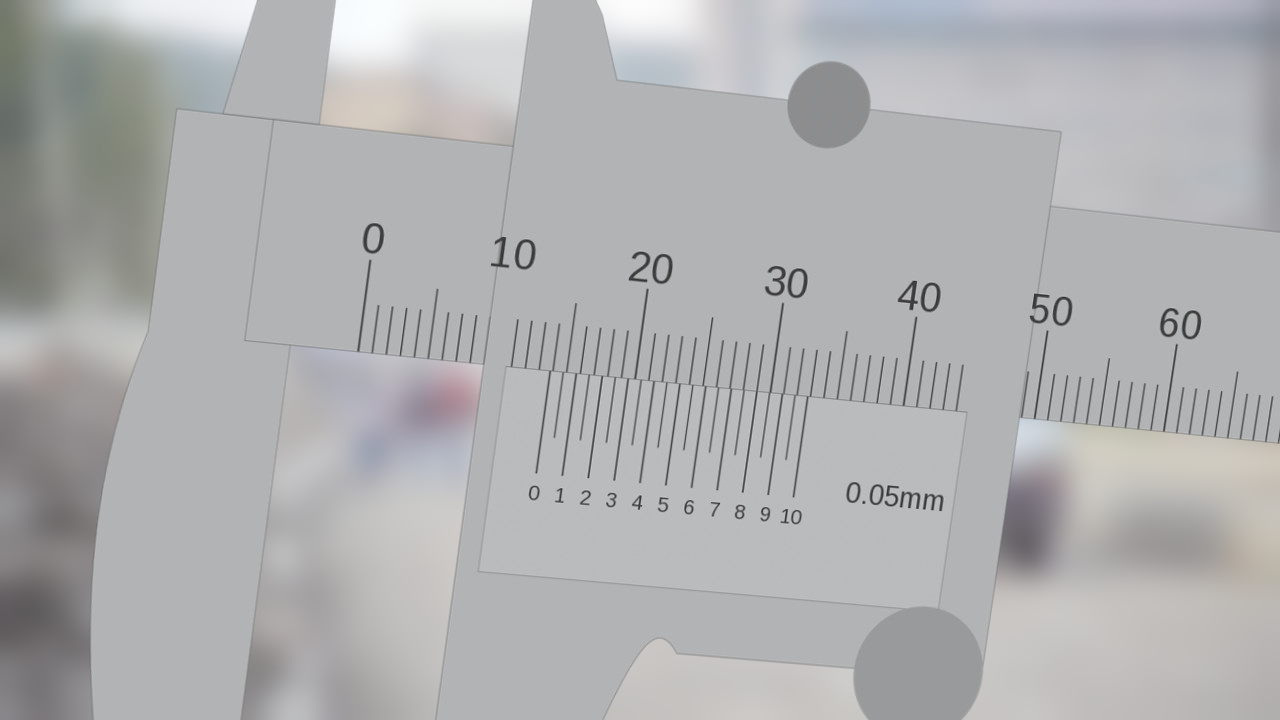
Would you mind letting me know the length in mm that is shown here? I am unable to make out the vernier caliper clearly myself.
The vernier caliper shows 13.8 mm
